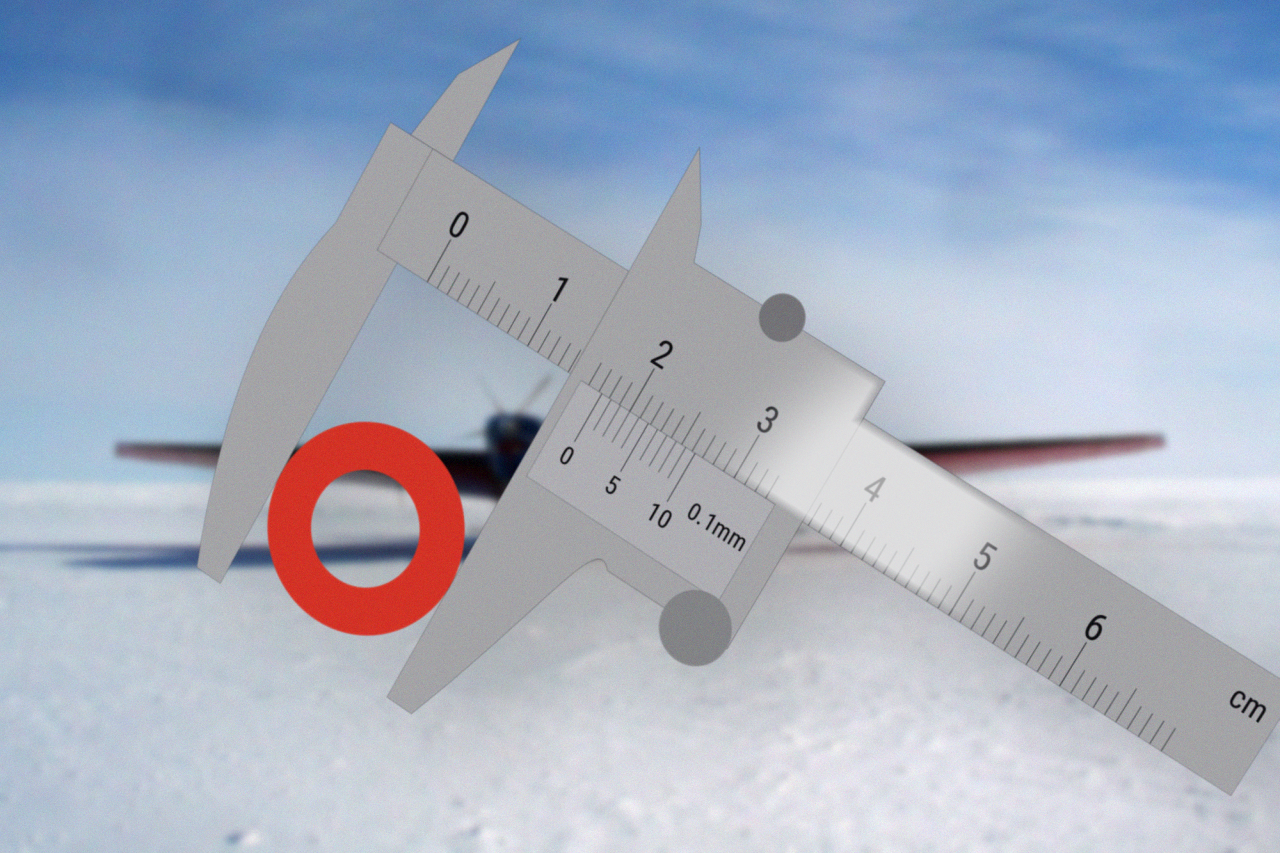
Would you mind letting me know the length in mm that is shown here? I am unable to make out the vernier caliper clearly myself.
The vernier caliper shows 17.3 mm
